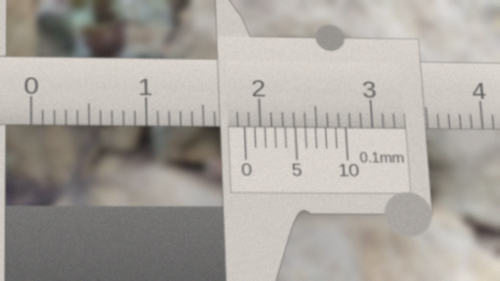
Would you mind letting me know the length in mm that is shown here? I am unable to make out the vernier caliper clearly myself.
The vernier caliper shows 18.6 mm
